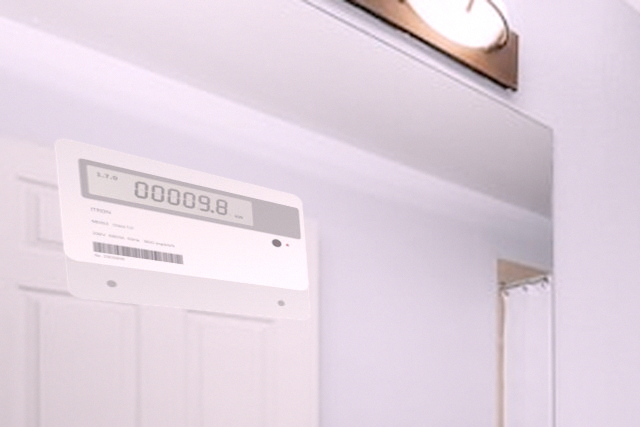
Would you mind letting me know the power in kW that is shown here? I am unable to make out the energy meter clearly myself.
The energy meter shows 9.8 kW
